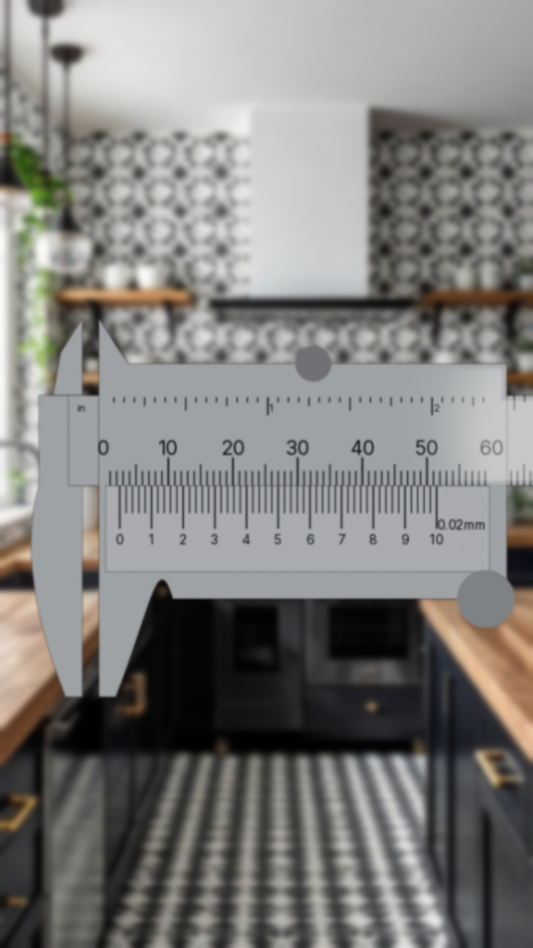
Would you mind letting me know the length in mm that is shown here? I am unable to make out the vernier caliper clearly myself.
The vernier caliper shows 2.5 mm
